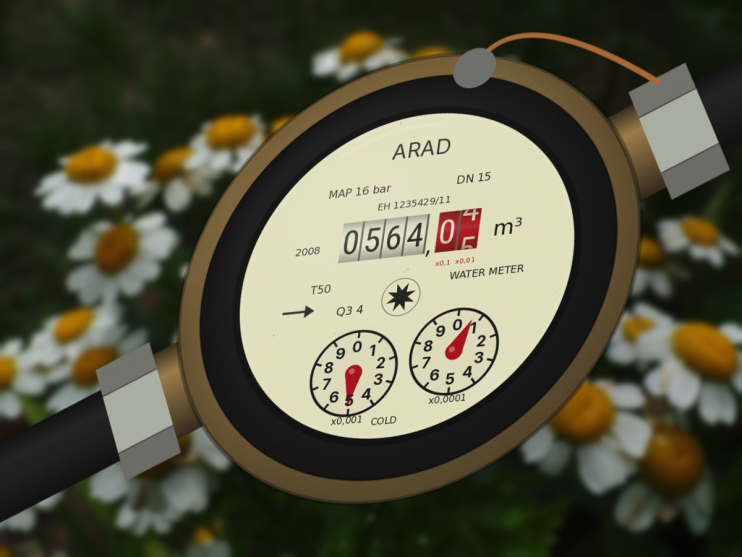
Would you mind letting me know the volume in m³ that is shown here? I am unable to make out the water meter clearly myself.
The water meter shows 564.0450 m³
